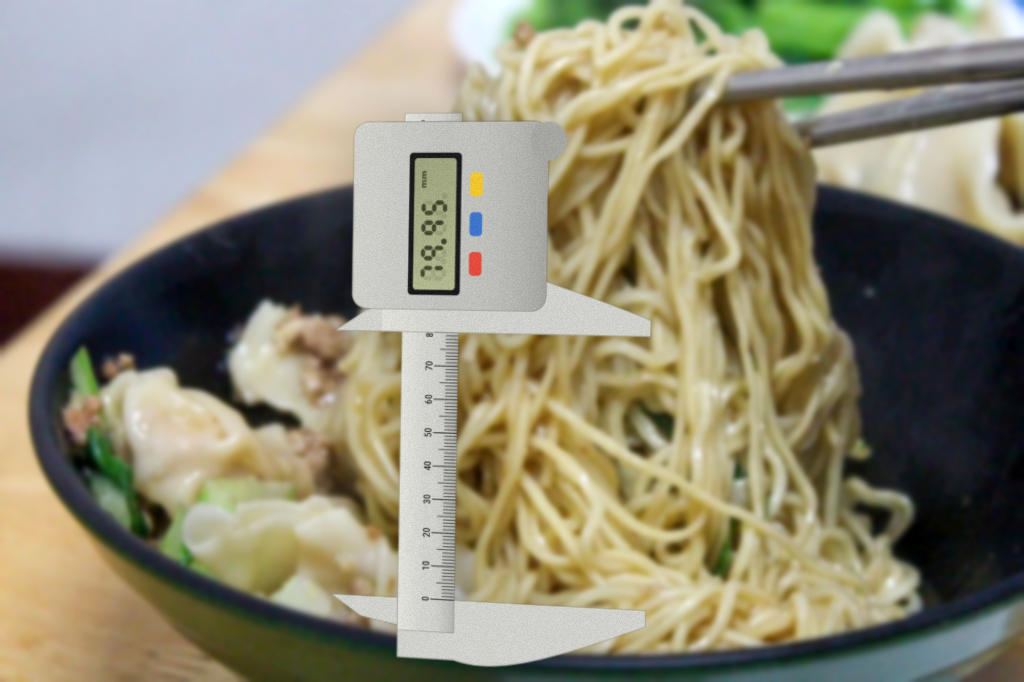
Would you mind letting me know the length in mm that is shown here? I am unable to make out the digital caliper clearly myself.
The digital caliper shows 79.95 mm
